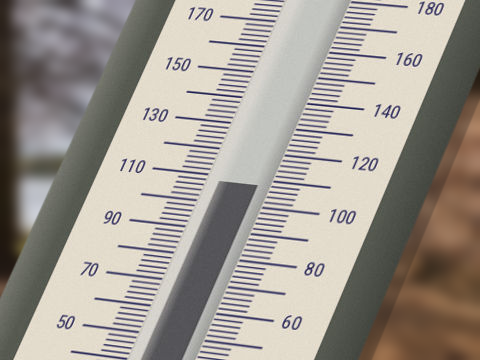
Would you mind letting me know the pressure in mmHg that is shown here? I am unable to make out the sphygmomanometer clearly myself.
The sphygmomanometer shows 108 mmHg
